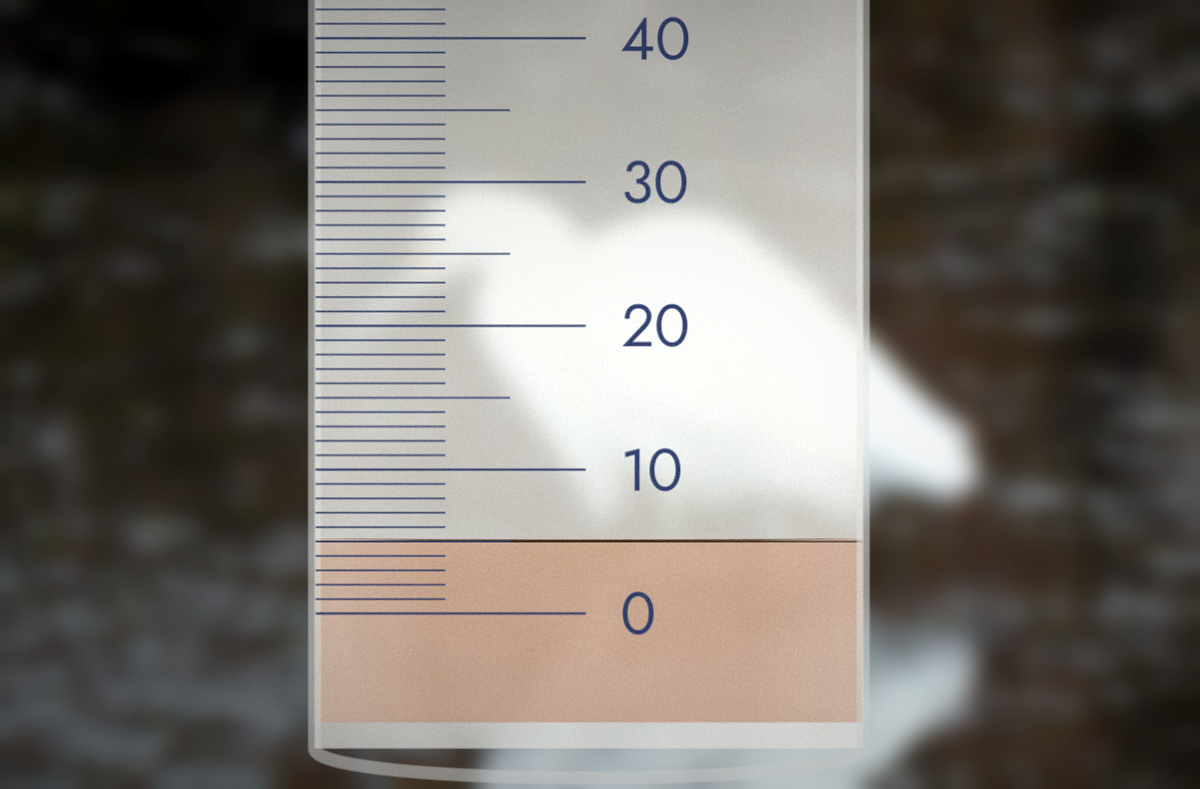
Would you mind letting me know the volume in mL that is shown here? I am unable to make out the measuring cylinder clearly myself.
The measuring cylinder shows 5 mL
